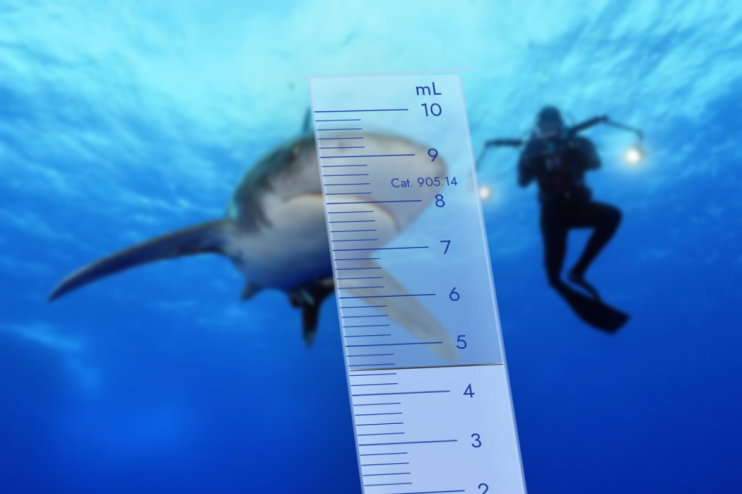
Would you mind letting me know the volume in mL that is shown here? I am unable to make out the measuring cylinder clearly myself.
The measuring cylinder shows 4.5 mL
